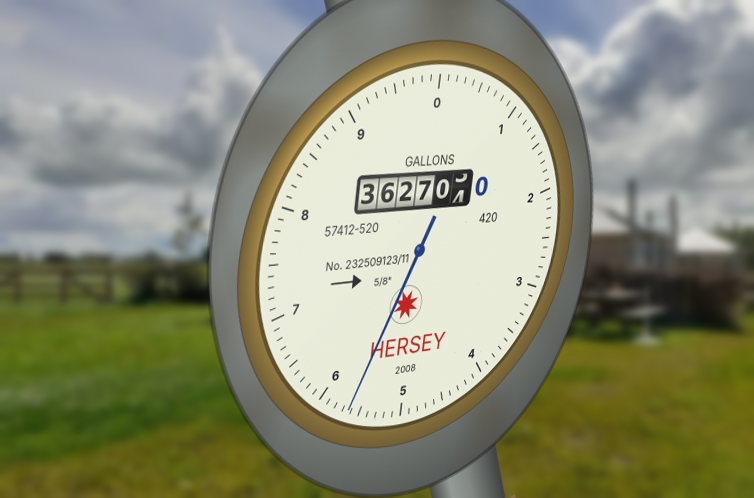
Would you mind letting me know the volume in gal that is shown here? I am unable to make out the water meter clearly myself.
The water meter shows 3627035.6 gal
